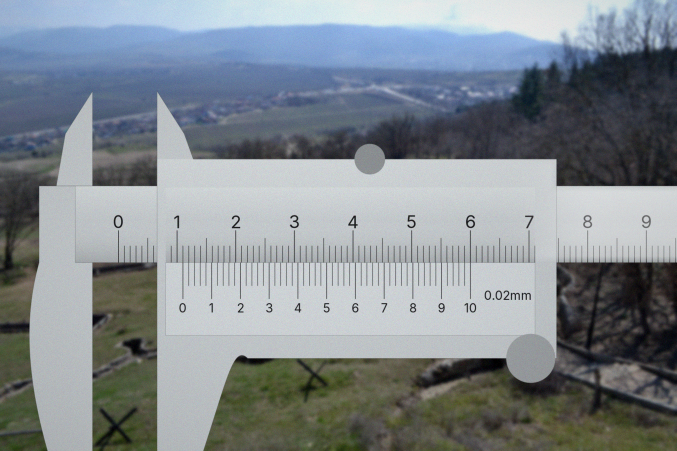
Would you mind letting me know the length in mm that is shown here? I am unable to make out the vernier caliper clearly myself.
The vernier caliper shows 11.0 mm
